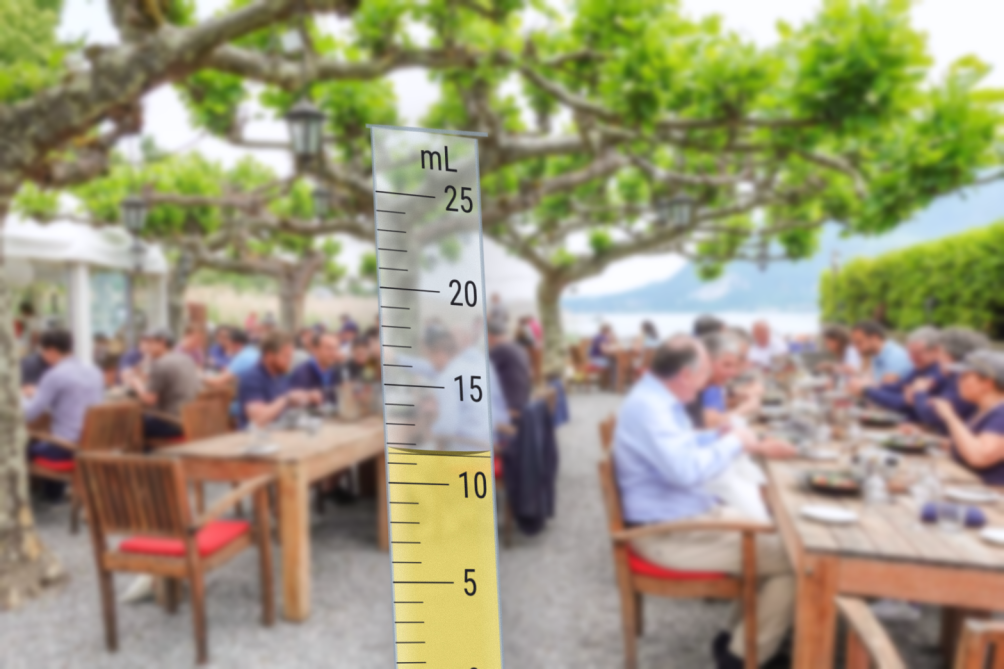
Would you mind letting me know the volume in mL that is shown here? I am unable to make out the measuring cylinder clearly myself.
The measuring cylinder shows 11.5 mL
